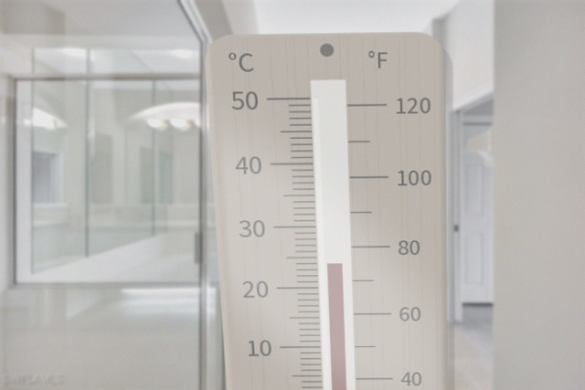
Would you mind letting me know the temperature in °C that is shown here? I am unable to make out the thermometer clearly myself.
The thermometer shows 24 °C
